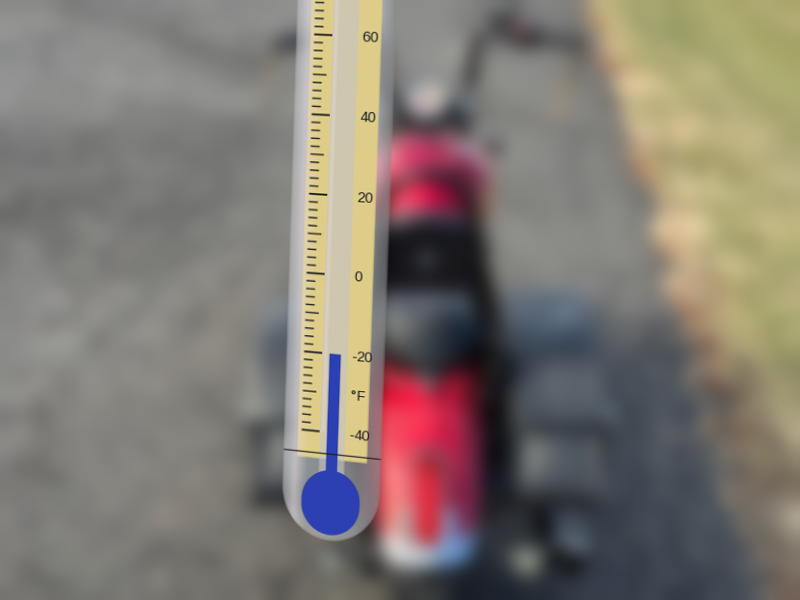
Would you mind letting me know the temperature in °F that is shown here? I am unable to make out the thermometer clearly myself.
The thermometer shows -20 °F
